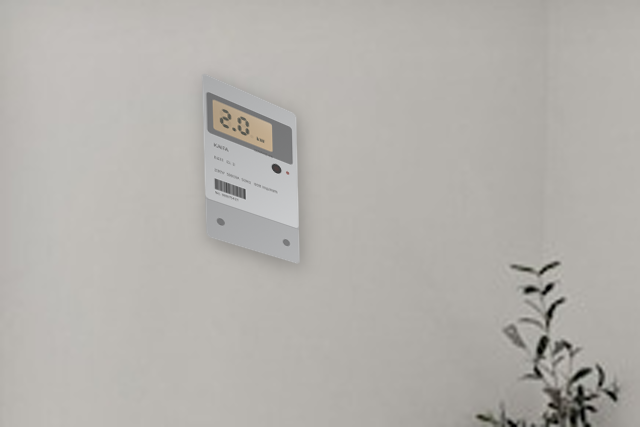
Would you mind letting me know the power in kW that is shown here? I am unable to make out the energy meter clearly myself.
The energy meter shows 2.0 kW
